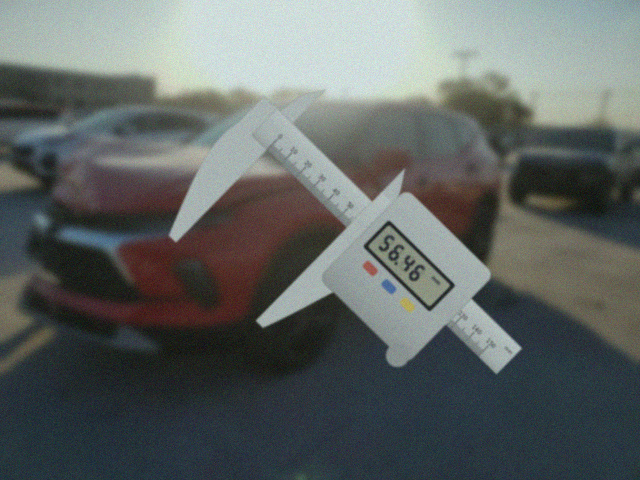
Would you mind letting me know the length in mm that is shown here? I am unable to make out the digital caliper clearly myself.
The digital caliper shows 56.46 mm
